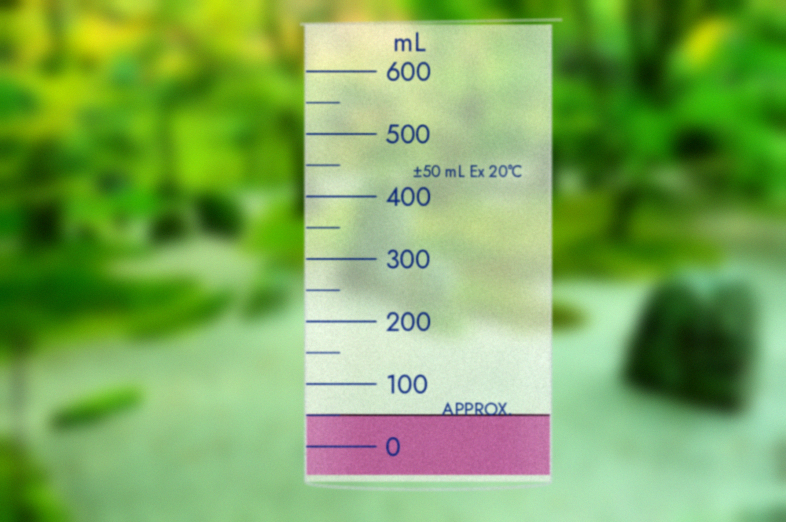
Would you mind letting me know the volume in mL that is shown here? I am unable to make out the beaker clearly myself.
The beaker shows 50 mL
